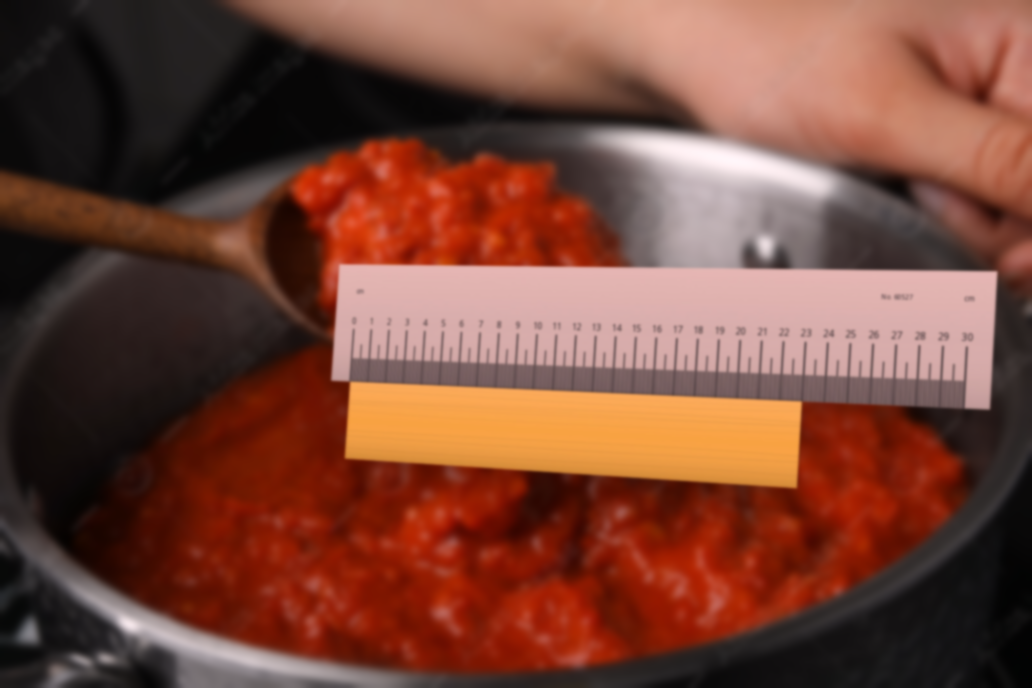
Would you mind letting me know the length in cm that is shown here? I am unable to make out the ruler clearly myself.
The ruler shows 23 cm
